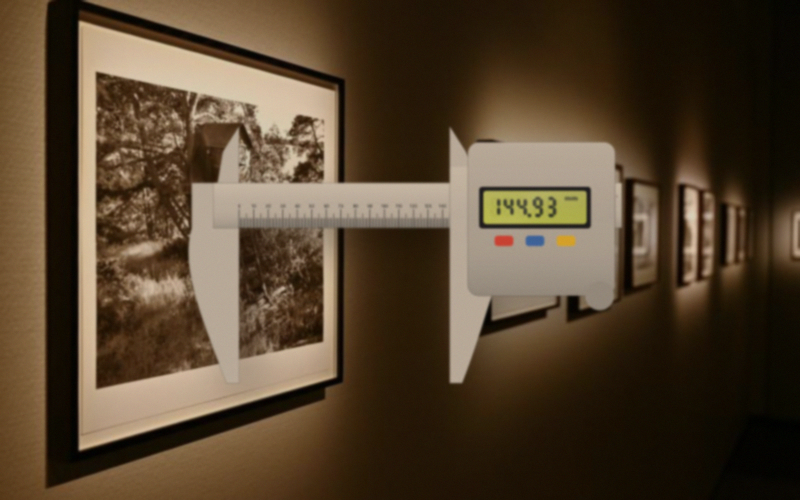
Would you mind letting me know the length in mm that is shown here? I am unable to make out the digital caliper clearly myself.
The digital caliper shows 144.93 mm
